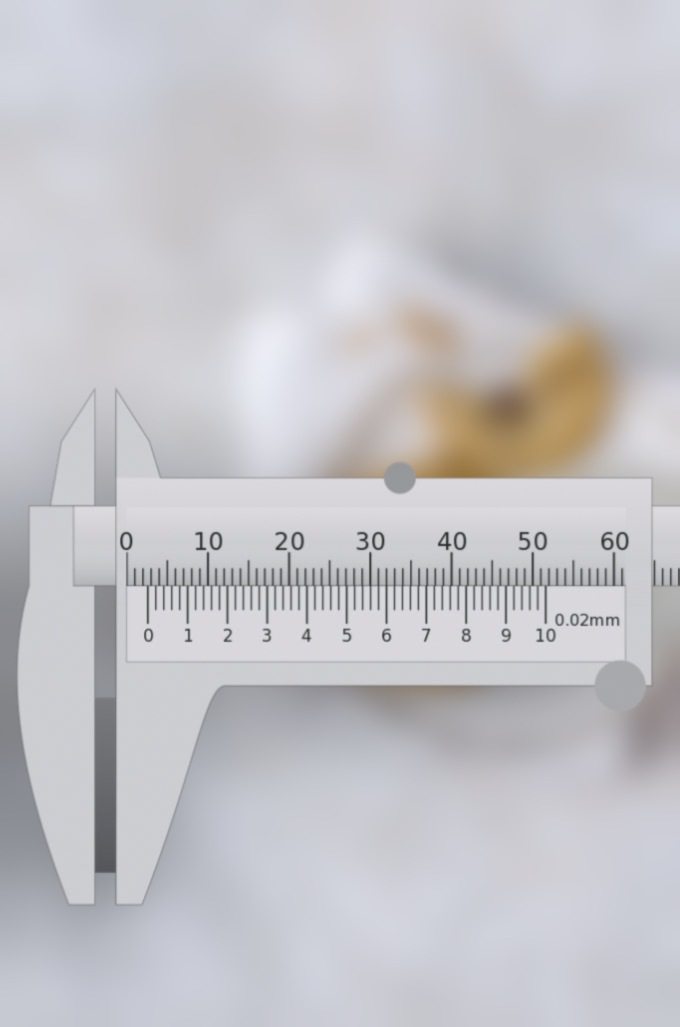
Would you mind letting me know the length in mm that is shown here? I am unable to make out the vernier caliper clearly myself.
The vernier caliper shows 2.6 mm
